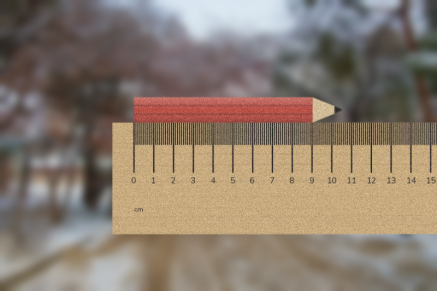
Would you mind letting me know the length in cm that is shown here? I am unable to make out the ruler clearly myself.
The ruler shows 10.5 cm
